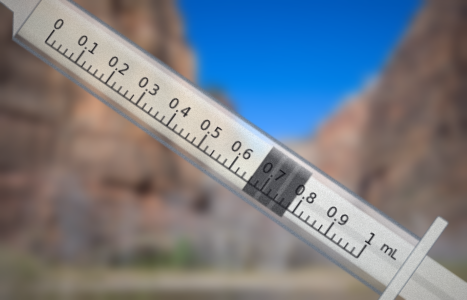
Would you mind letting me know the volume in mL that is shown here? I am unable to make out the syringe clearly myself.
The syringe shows 0.66 mL
